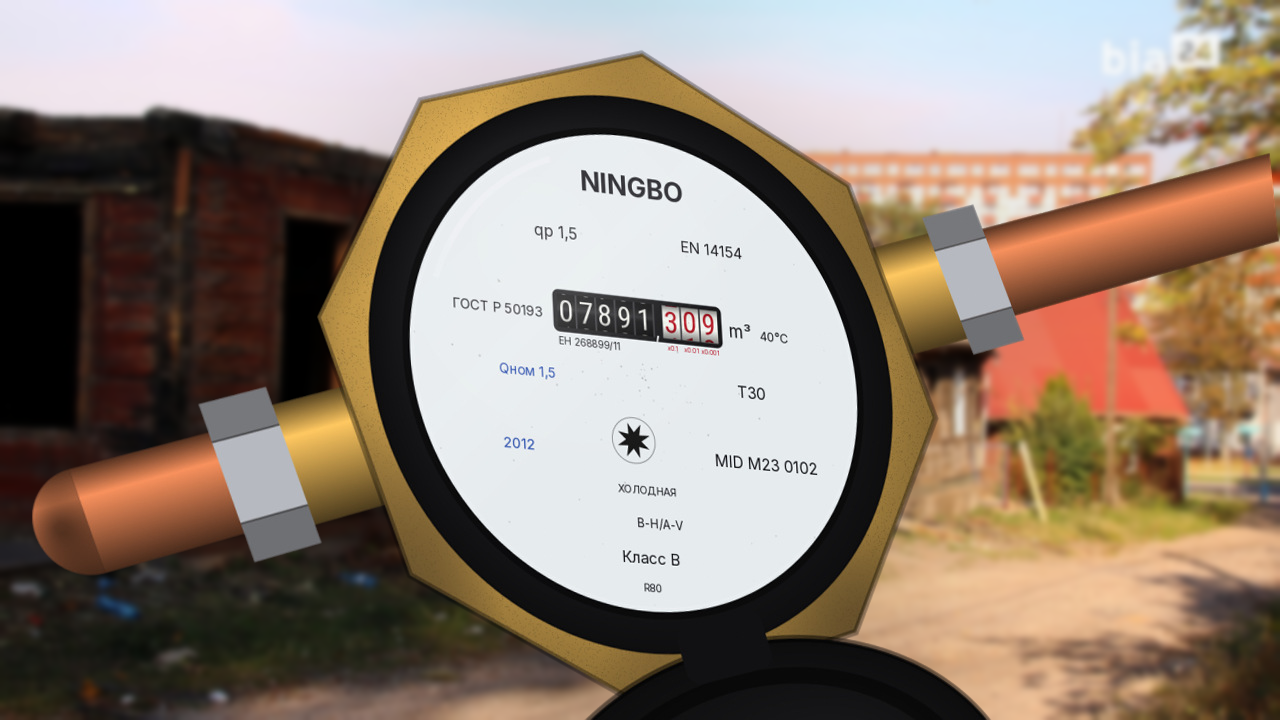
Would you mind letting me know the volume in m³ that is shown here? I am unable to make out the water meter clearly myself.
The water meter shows 7891.309 m³
